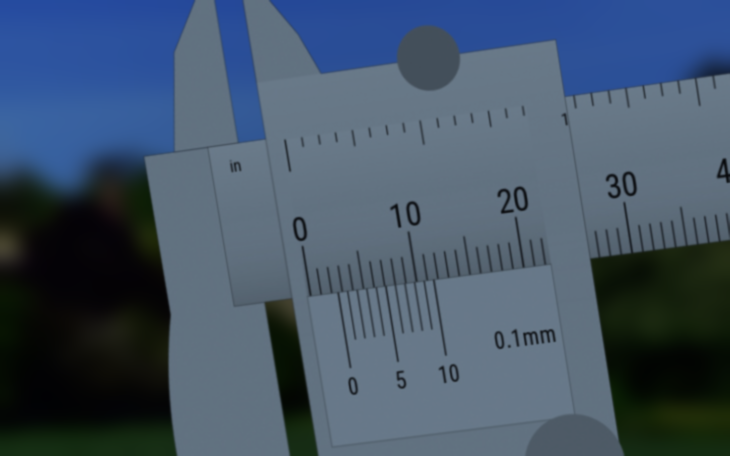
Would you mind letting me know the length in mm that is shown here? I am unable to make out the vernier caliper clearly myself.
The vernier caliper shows 2.6 mm
